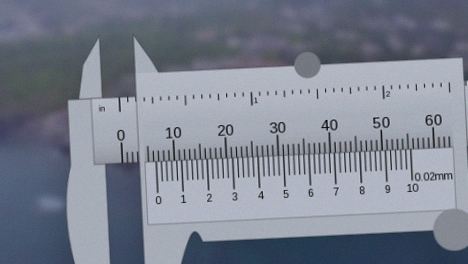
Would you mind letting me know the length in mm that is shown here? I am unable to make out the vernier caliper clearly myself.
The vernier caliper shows 6.5 mm
